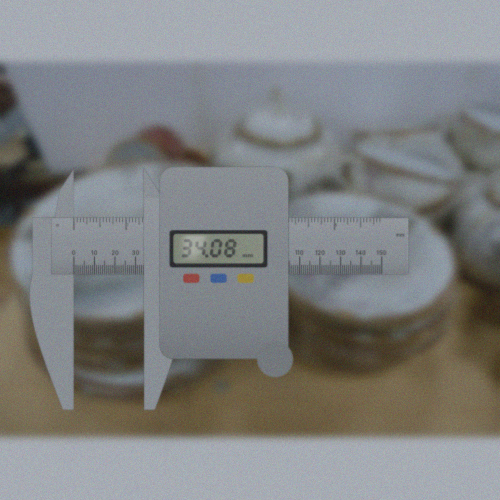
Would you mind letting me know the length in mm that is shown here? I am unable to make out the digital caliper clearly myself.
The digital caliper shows 34.08 mm
